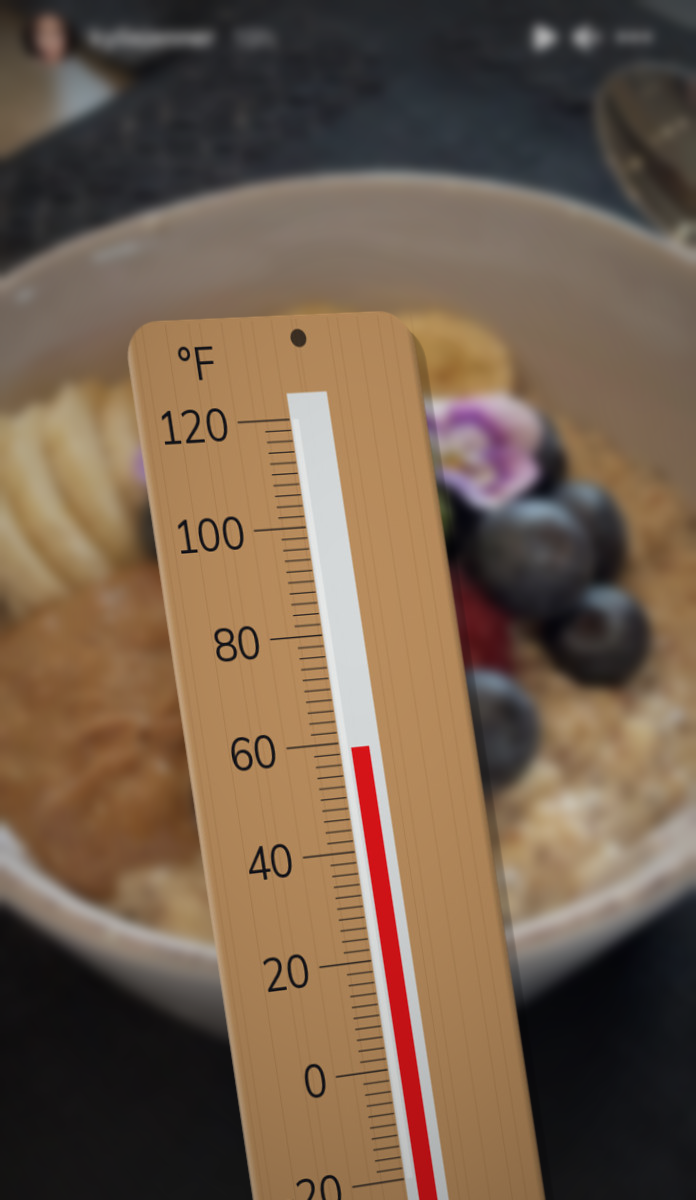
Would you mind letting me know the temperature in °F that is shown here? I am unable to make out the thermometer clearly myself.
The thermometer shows 59 °F
